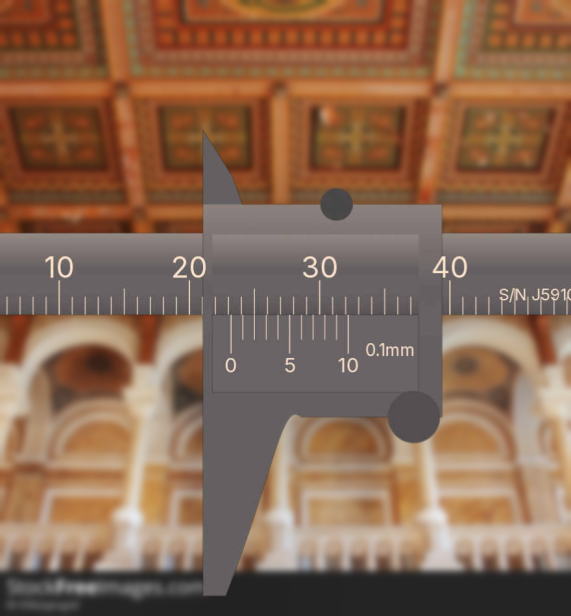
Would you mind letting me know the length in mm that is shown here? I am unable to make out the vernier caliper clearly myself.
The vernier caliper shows 23.2 mm
